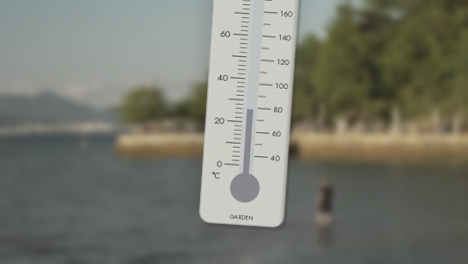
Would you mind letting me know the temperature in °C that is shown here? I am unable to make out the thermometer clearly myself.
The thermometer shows 26 °C
